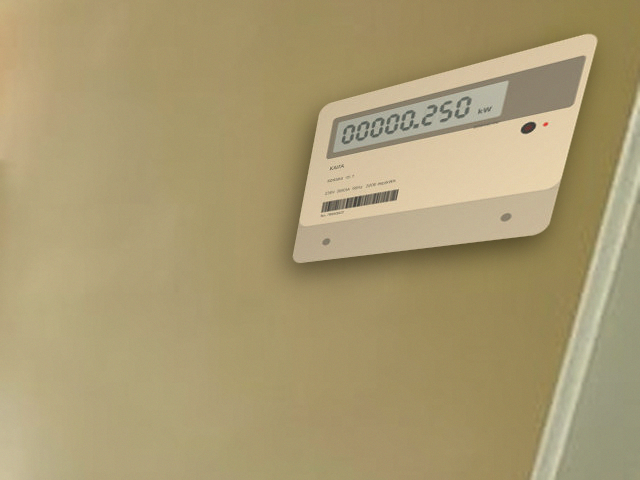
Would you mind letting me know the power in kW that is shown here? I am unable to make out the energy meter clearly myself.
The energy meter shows 0.250 kW
